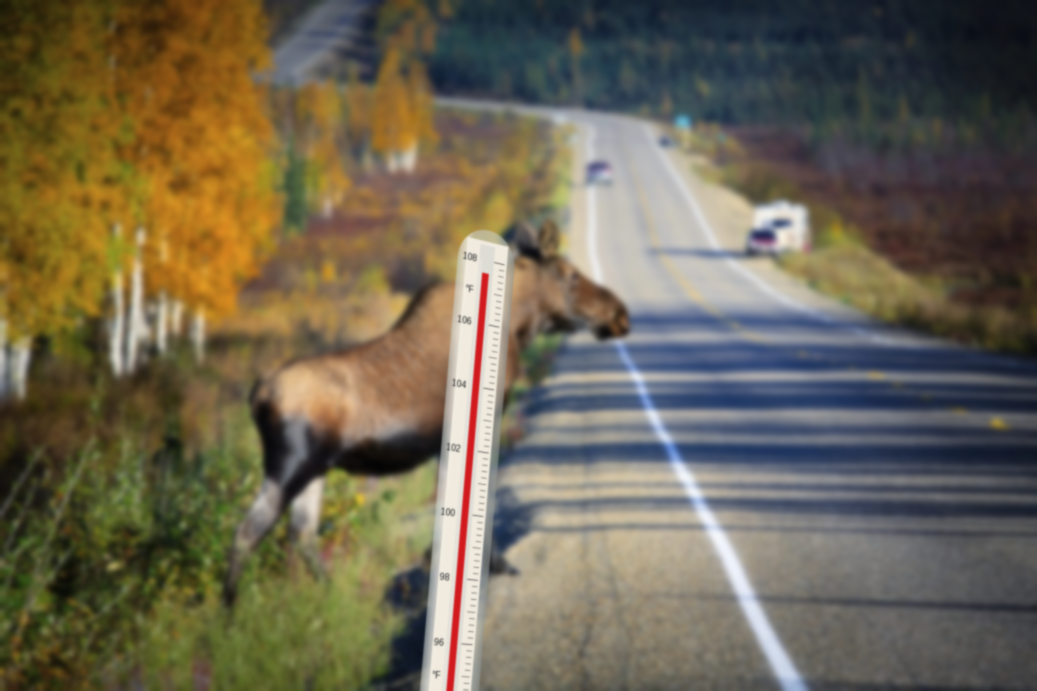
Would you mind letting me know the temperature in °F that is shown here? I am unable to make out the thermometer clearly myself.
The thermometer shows 107.6 °F
